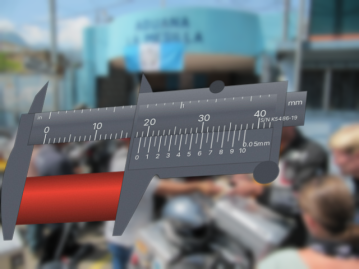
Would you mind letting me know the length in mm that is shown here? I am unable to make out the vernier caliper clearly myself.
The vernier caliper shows 18.8 mm
